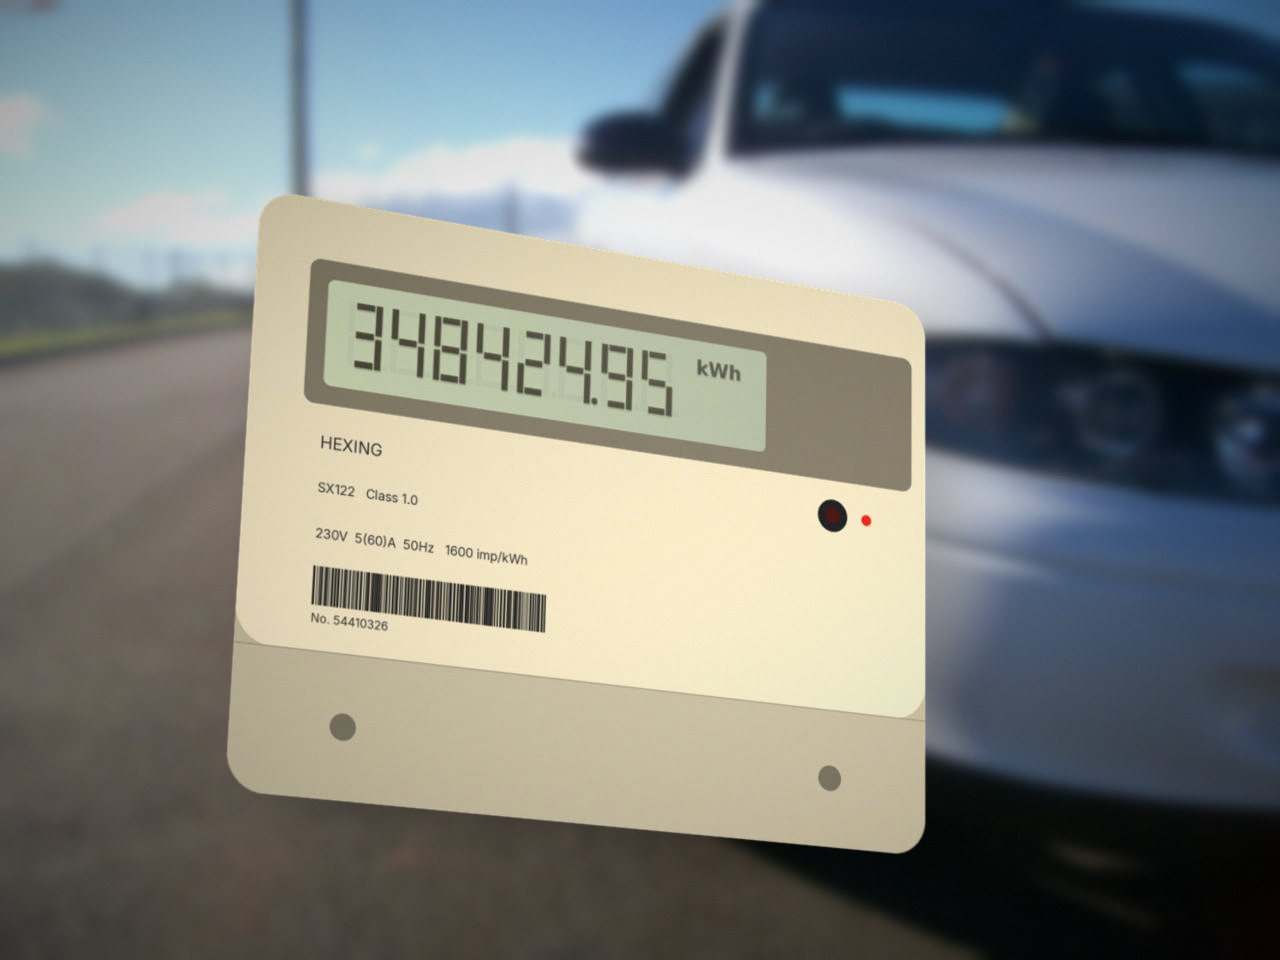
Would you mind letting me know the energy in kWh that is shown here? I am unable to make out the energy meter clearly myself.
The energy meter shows 348424.95 kWh
